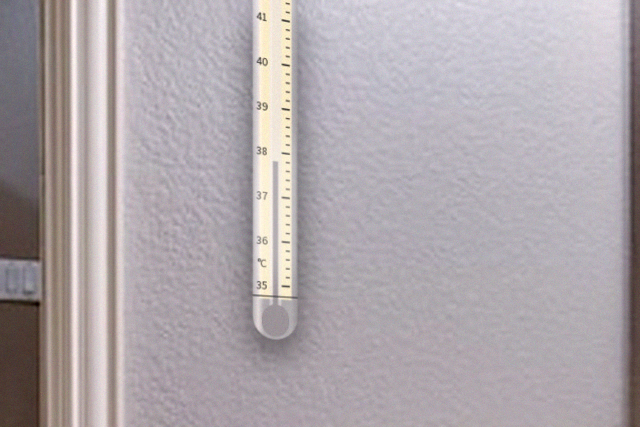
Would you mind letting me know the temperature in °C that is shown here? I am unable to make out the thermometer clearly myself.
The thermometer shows 37.8 °C
